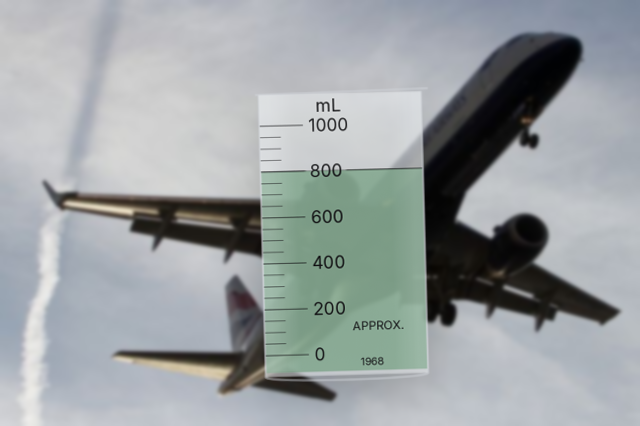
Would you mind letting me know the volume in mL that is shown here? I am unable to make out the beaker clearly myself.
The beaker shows 800 mL
